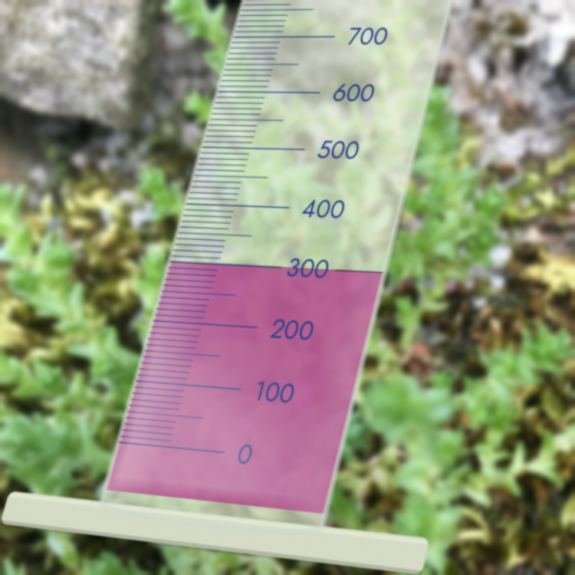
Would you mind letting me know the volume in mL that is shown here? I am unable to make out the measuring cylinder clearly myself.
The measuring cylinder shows 300 mL
